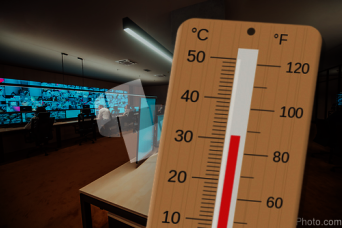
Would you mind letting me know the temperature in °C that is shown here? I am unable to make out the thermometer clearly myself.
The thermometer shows 31 °C
